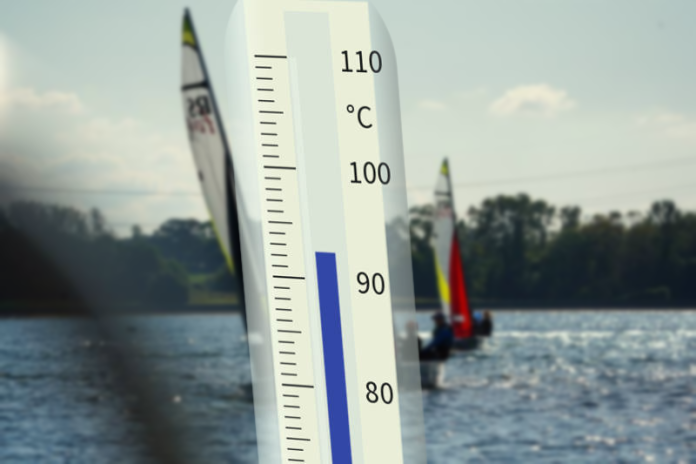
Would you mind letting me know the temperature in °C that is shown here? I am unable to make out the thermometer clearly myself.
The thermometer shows 92.5 °C
